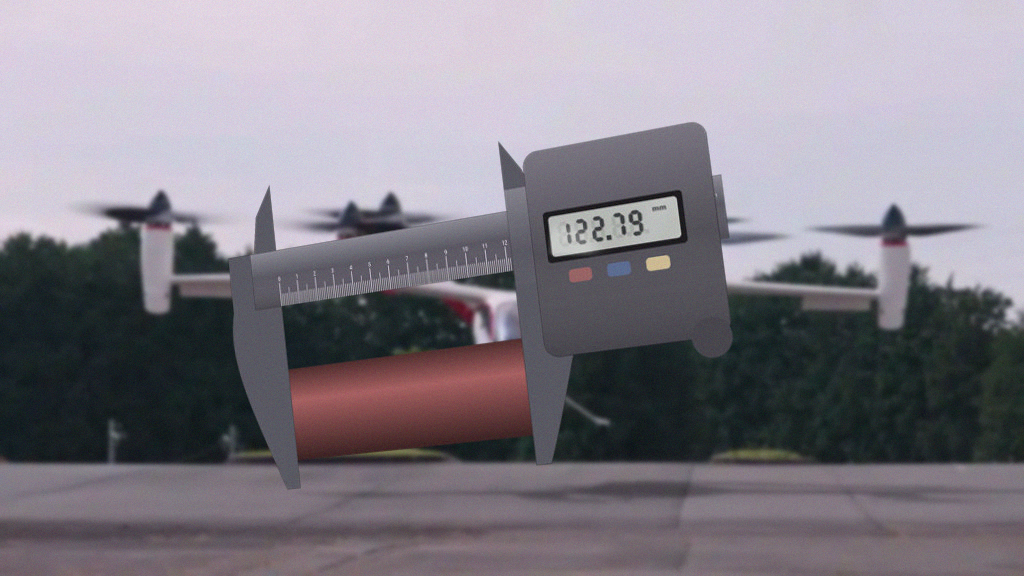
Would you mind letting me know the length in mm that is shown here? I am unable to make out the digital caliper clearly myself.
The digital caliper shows 122.79 mm
